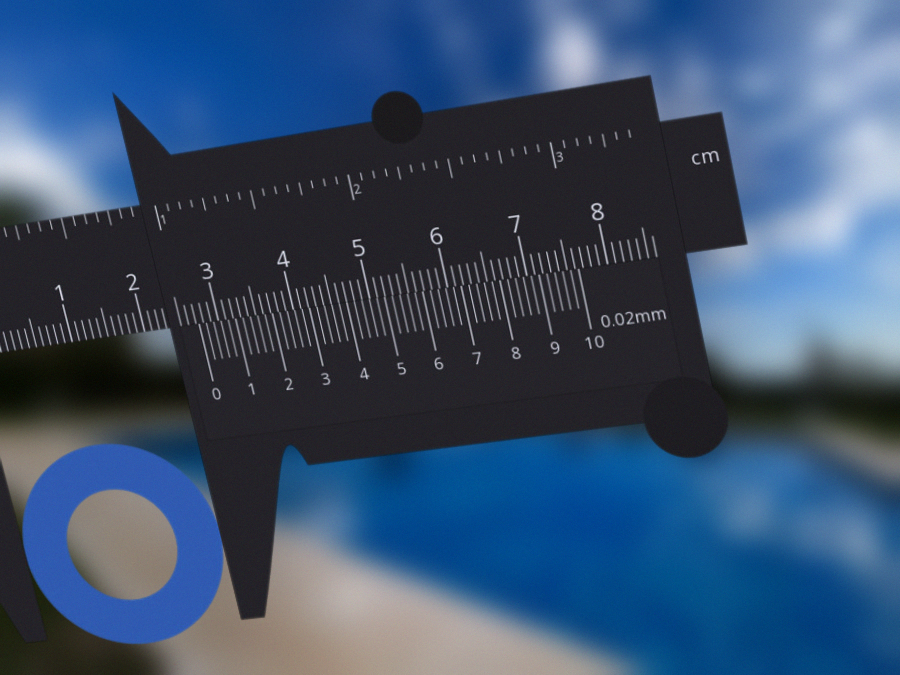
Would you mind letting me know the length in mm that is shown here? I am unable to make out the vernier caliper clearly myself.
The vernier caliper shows 27.4 mm
